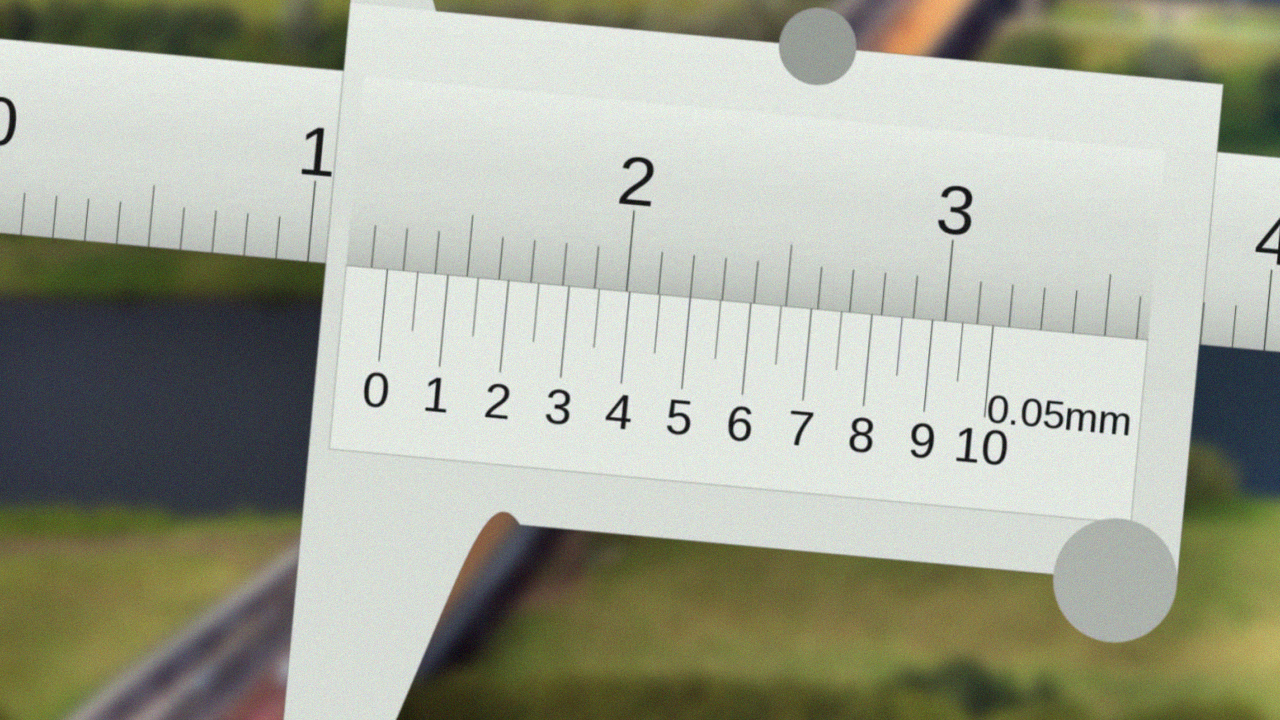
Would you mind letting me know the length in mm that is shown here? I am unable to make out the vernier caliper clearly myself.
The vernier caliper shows 12.50 mm
